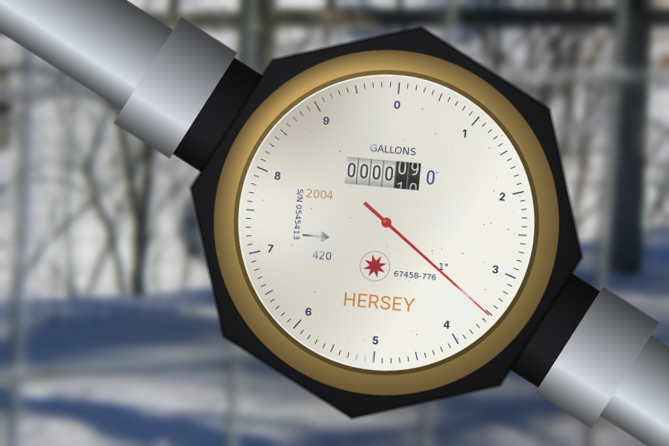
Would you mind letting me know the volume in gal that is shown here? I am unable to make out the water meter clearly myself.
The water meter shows 93.5 gal
